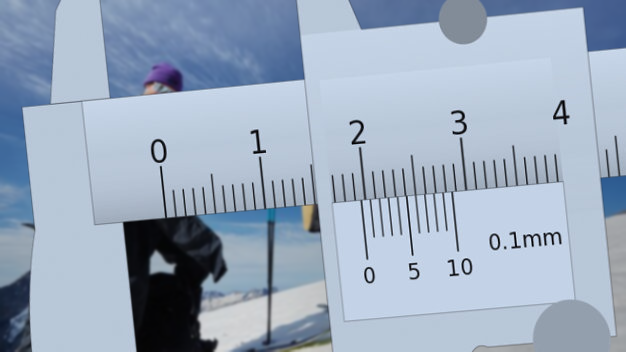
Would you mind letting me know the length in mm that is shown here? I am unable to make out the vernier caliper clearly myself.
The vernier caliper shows 19.6 mm
